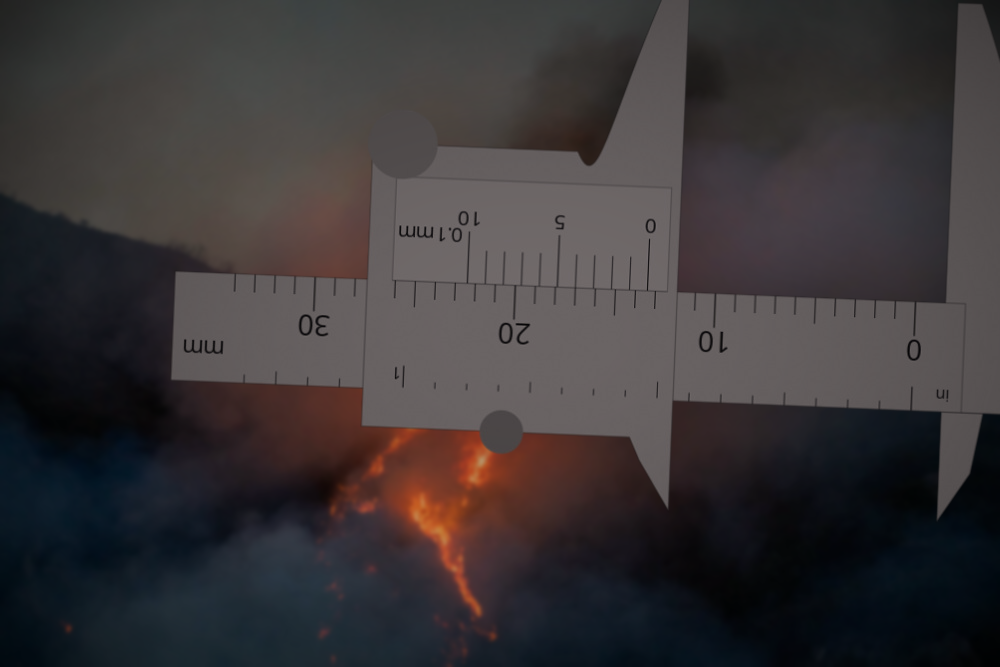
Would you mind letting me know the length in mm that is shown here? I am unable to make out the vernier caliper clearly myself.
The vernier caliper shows 13.4 mm
